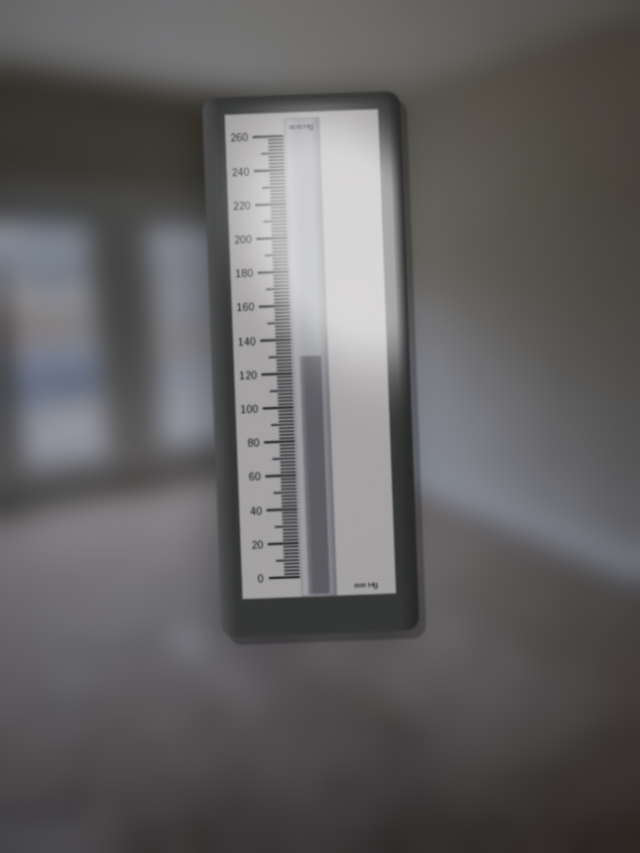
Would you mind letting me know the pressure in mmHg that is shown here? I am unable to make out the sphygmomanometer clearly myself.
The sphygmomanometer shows 130 mmHg
